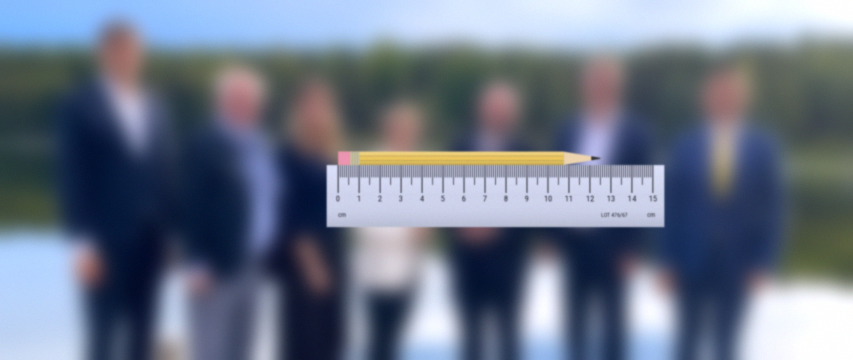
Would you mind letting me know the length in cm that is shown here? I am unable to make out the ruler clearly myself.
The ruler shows 12.5 cm
